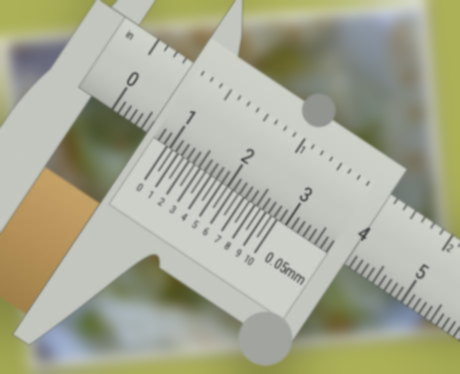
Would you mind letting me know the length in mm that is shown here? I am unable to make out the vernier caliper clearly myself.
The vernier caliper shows 9.5 mm
